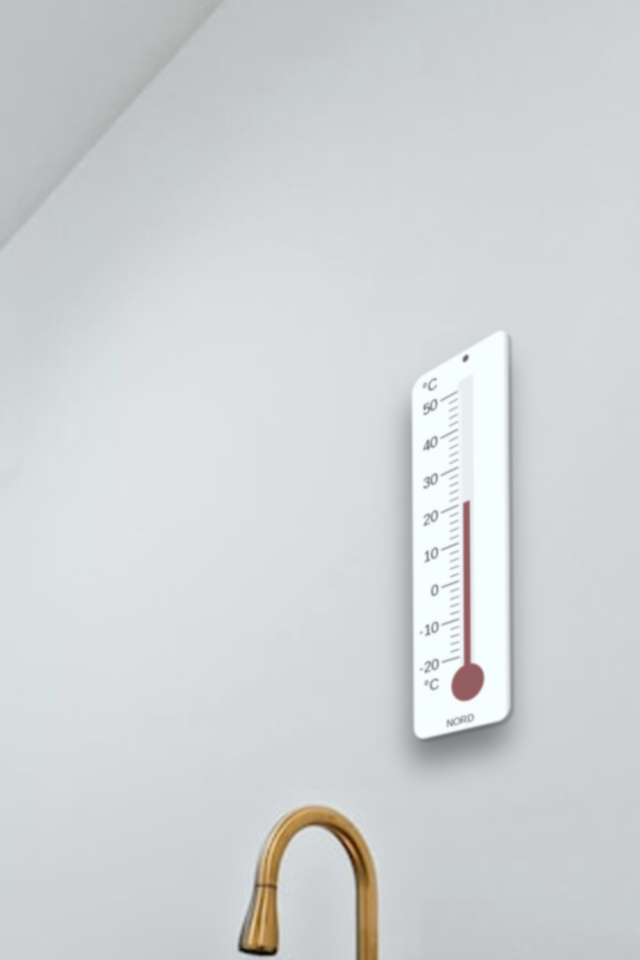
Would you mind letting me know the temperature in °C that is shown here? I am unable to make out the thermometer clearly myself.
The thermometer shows 20 °C
